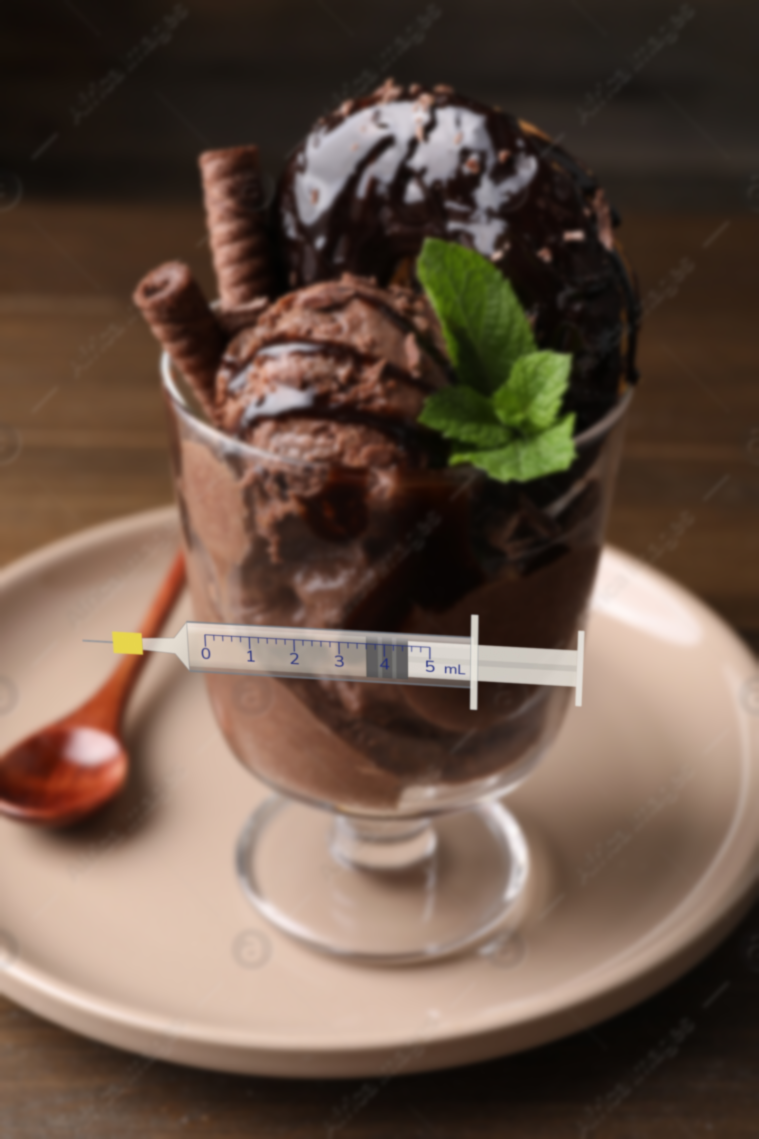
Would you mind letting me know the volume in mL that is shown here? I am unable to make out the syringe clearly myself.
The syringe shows 3.6 mL
